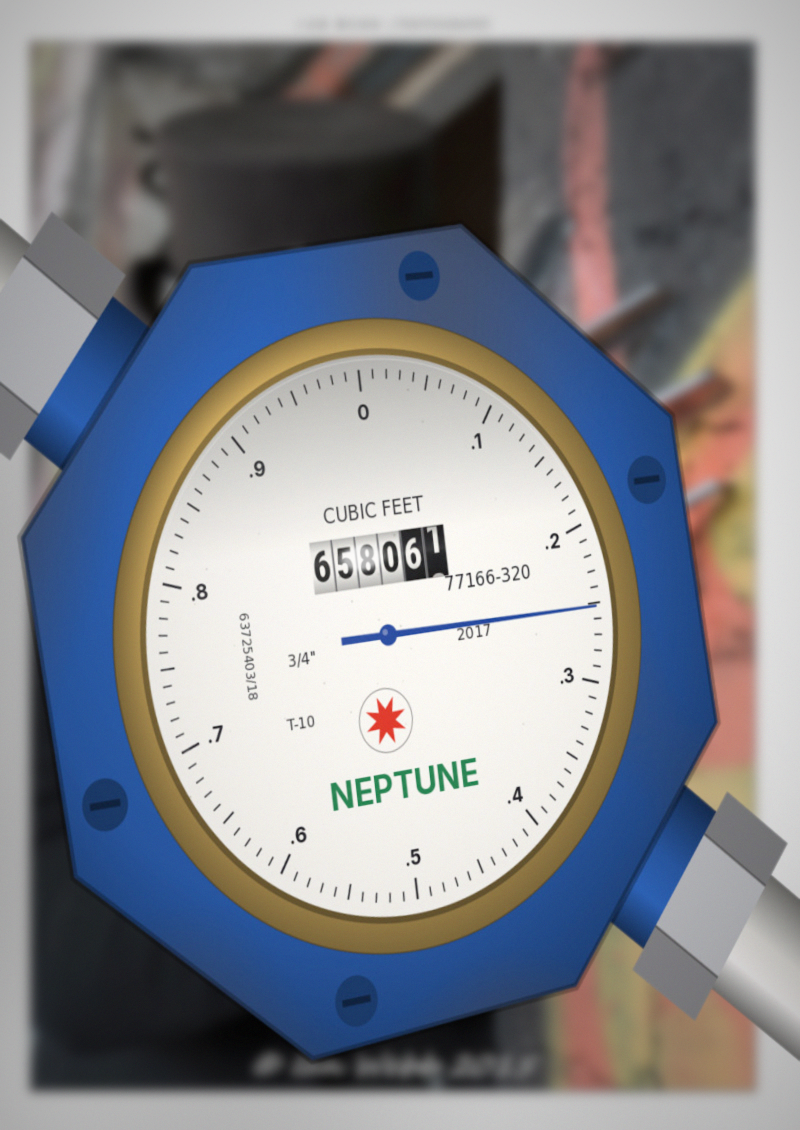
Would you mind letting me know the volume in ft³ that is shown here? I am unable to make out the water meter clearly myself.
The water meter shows 658061.25 ft³
